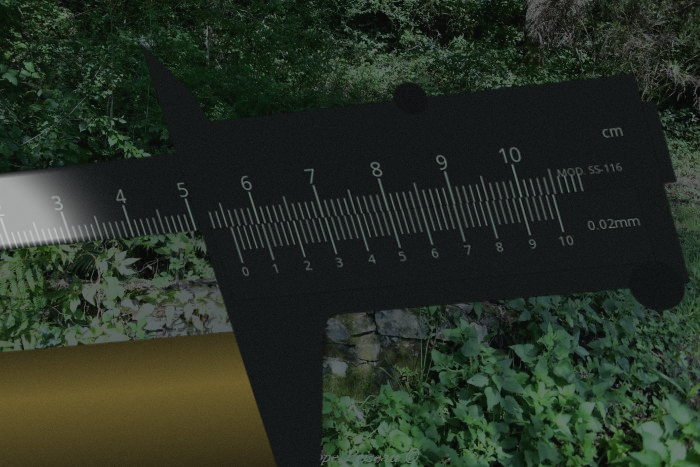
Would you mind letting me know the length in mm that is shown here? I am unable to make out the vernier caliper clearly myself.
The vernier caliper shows 55.6 mm
